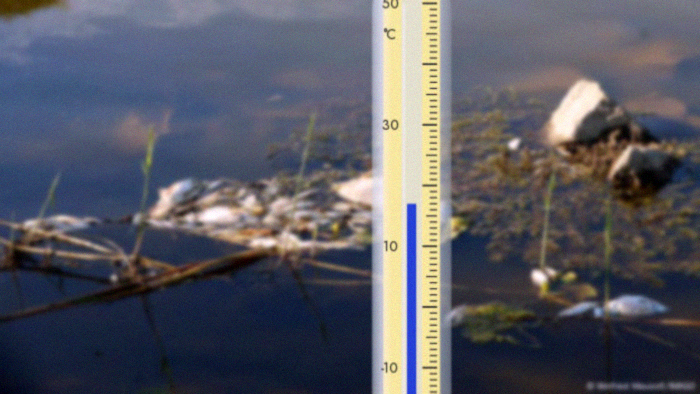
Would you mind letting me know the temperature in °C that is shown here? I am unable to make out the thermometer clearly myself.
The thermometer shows 17 °C
